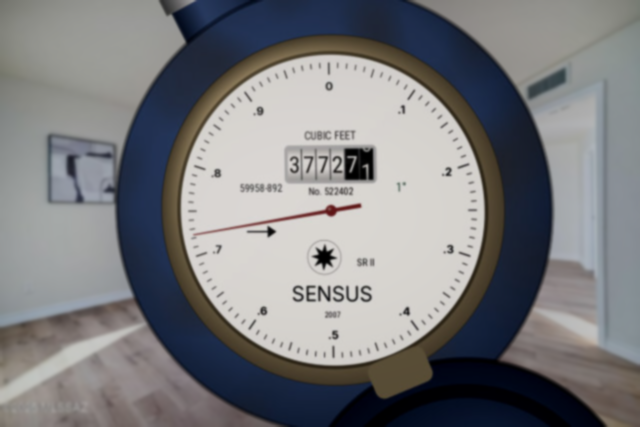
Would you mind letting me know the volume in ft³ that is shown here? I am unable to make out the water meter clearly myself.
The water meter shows 377270.72 ft³
